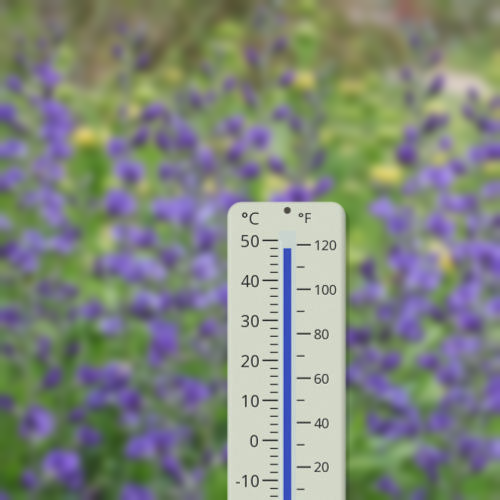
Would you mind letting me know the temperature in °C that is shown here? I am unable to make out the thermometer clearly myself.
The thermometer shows 48 °C
